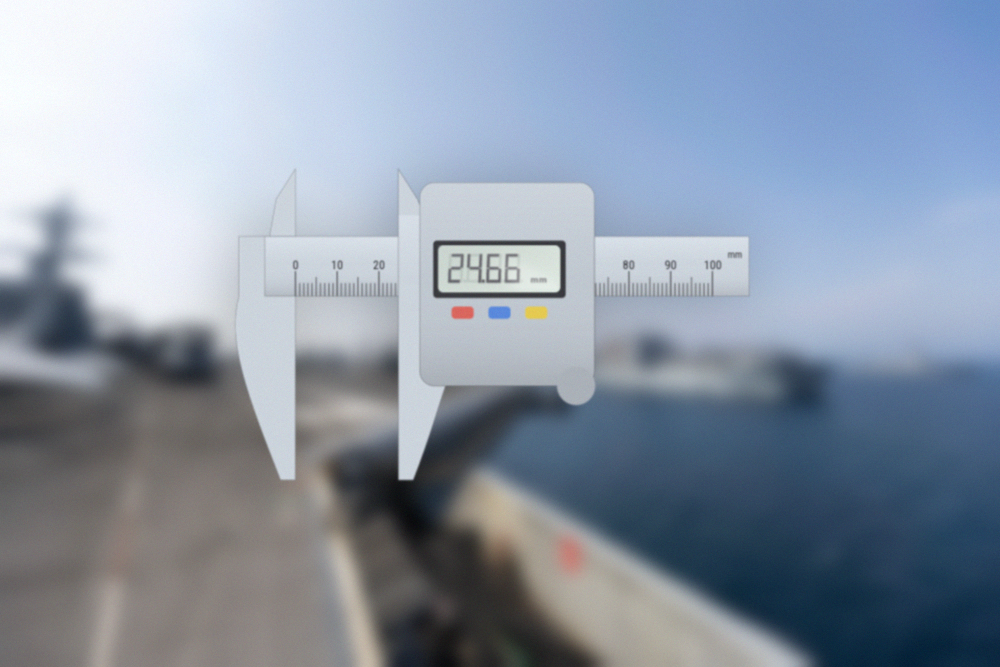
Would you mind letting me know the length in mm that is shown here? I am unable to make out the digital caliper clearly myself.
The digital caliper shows 24.66 mm
